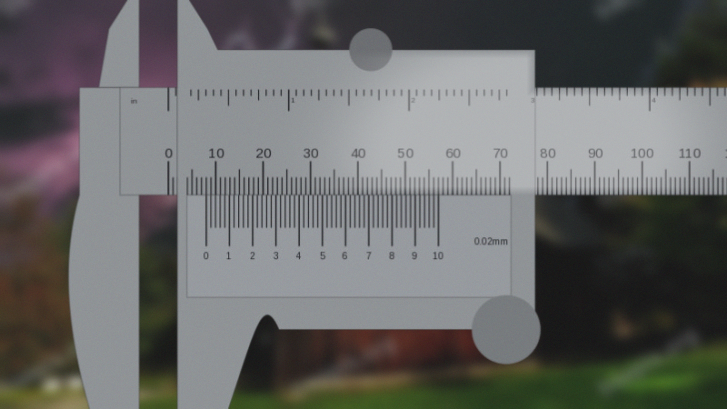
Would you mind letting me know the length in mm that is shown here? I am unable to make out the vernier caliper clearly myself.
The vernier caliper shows 8.0 mm
